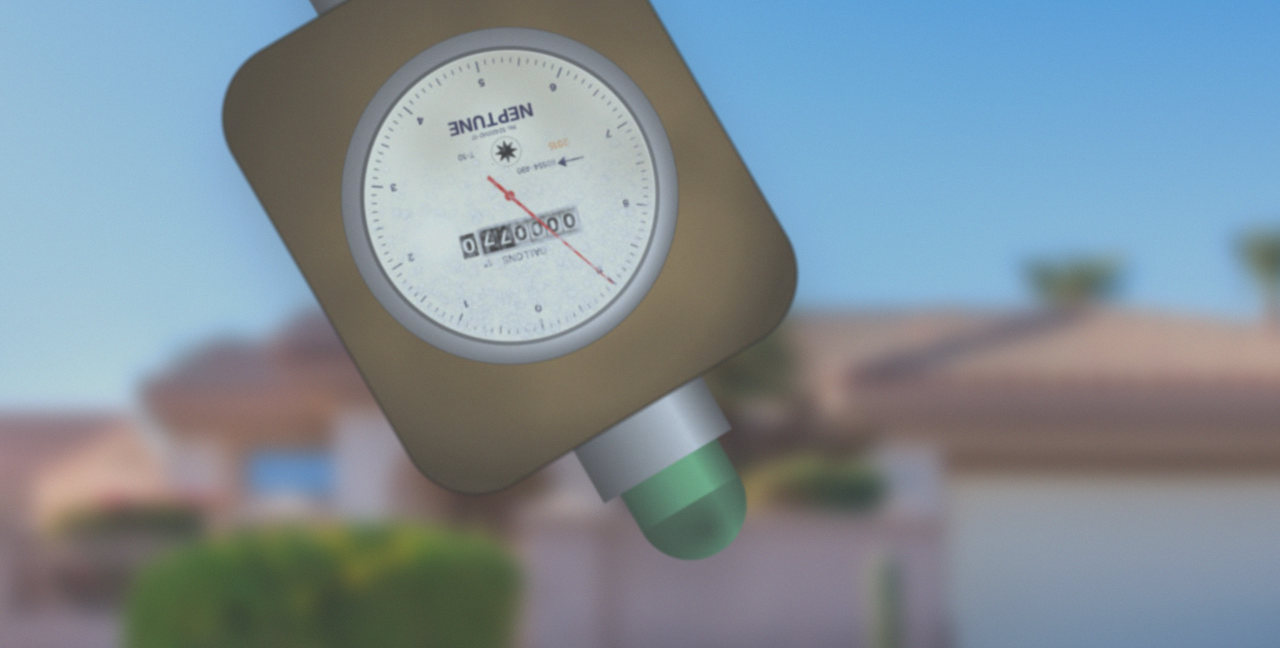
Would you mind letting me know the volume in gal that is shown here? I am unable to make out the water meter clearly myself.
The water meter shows 769.0 gal
